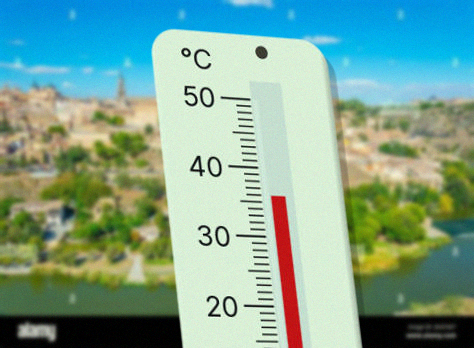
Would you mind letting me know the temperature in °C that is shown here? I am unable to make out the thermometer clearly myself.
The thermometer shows 36 °C
